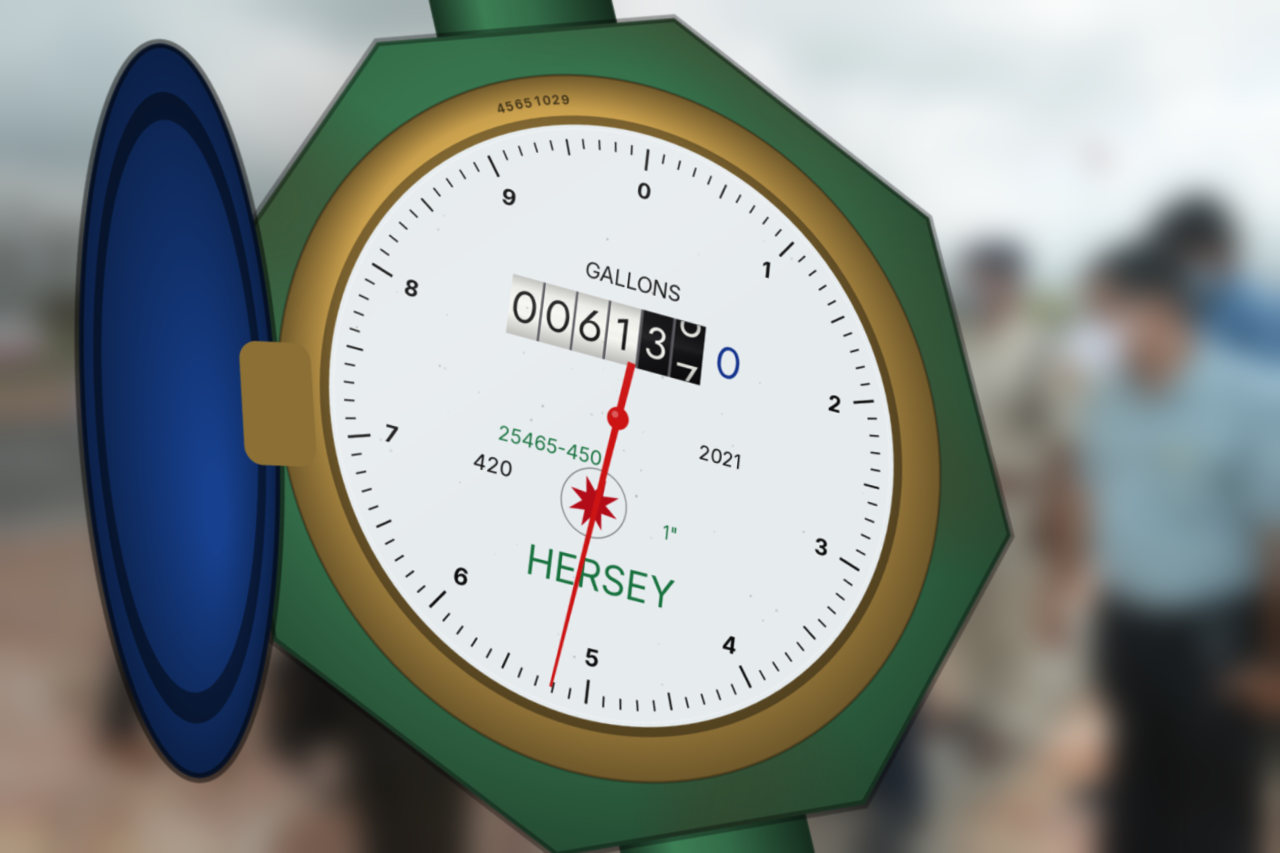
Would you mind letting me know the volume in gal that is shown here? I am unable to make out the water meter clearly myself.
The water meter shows 61365.2 gal
